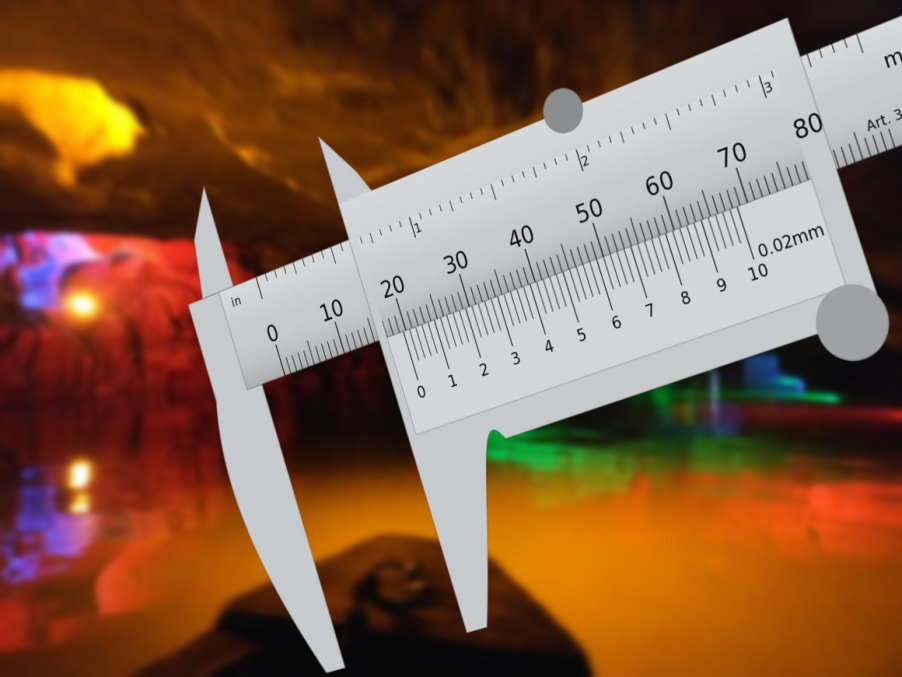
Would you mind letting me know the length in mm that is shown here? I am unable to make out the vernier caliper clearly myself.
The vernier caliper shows 19.6 mm
